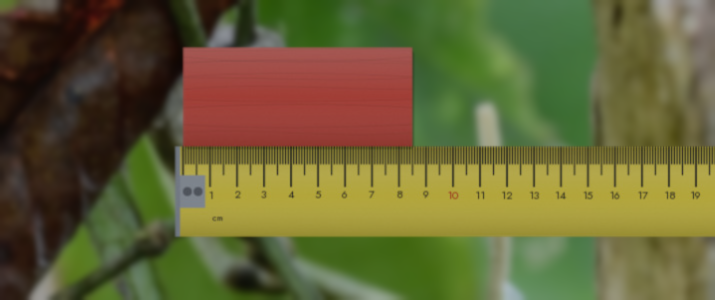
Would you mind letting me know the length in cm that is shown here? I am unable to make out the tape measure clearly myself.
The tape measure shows 8.5 cm
